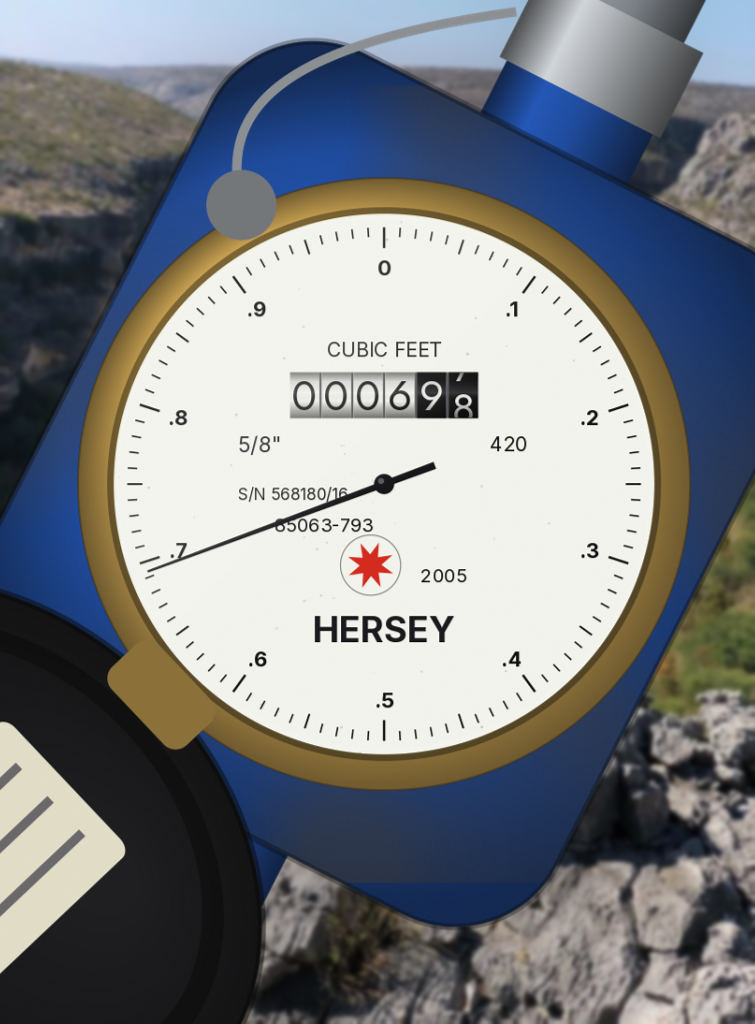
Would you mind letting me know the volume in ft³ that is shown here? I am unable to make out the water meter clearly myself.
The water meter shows 697.69 ft³
